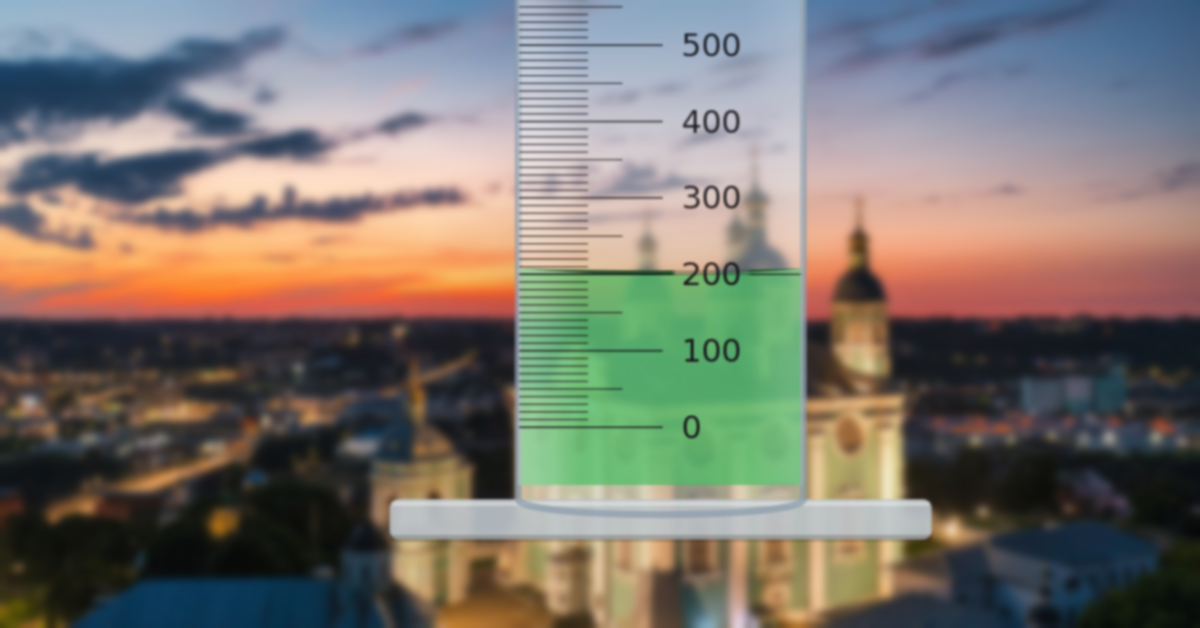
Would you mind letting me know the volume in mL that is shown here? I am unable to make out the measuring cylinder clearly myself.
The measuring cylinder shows 200 mL
